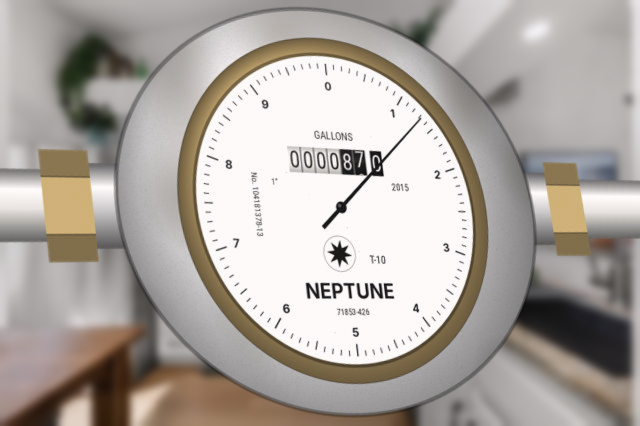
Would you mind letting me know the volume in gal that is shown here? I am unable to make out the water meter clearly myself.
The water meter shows 871.3 gal
